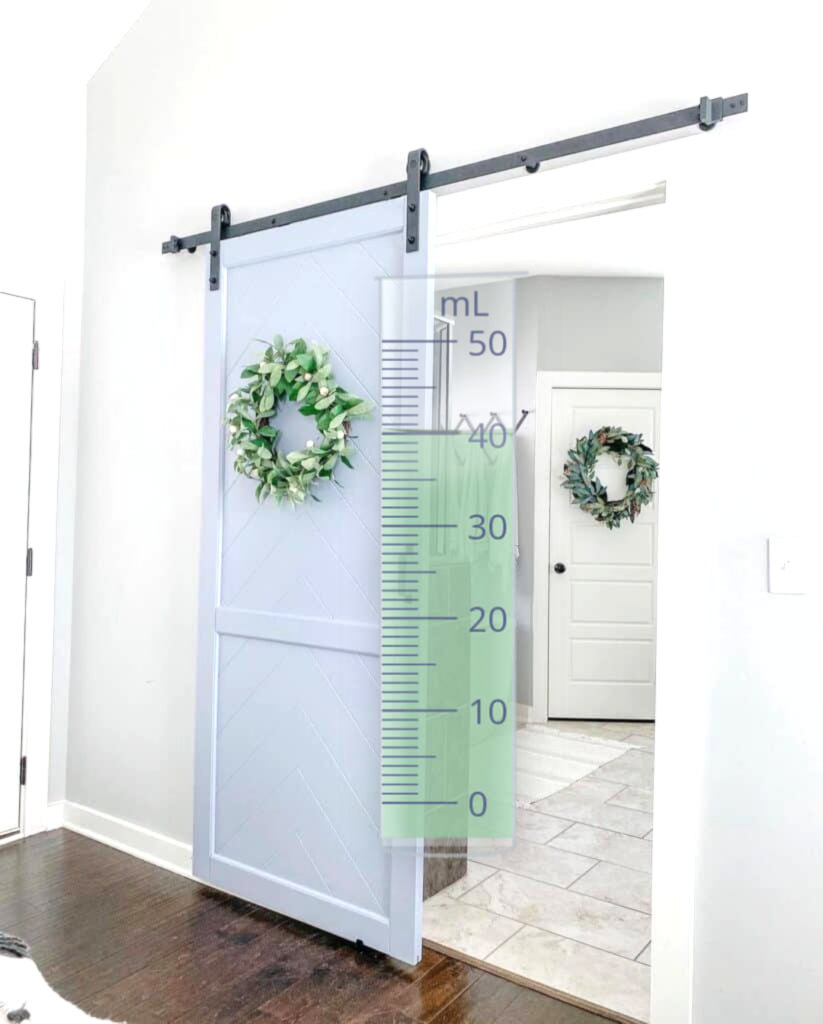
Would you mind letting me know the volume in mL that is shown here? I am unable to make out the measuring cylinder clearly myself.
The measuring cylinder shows 40 mL
